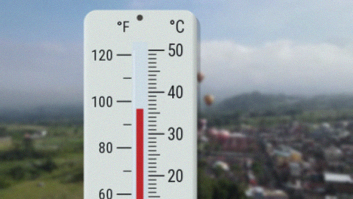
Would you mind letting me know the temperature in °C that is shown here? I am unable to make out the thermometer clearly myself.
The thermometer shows 36 °C
